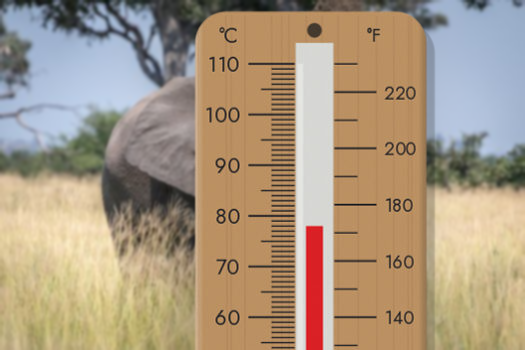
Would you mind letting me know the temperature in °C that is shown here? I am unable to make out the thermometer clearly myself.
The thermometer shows 78 °C
